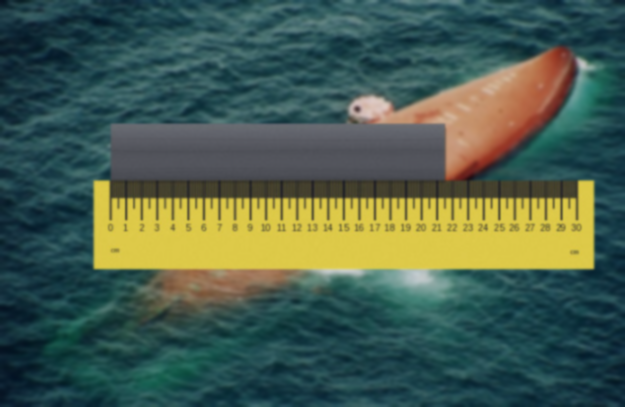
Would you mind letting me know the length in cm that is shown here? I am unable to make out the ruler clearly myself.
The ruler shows 21.5 cm
